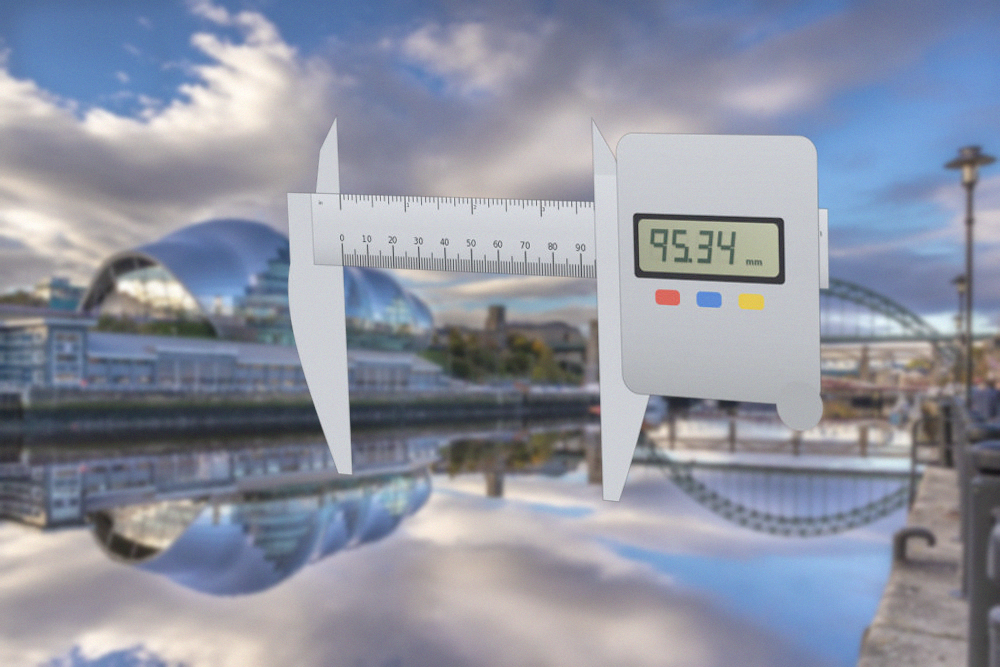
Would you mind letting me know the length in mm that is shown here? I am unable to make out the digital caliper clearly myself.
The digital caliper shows 95.34 mm
